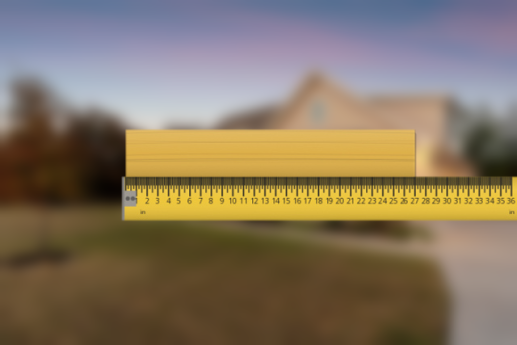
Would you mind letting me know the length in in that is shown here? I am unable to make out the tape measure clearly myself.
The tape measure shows 27 in
